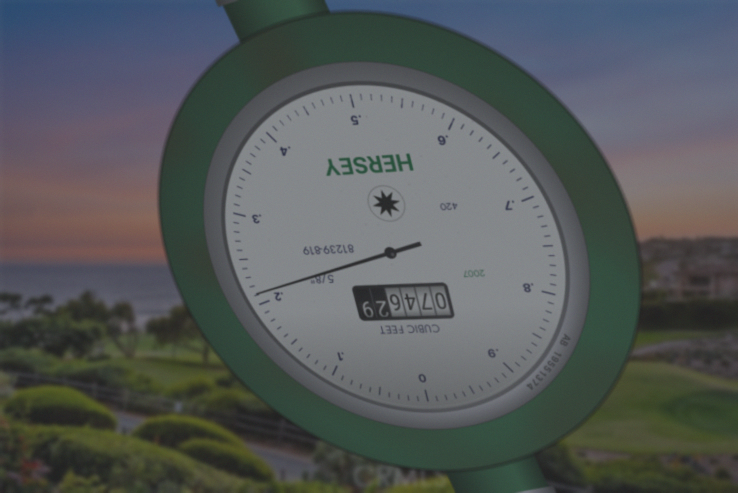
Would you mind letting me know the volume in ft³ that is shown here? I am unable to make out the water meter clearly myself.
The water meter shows 74629.21 ft³
